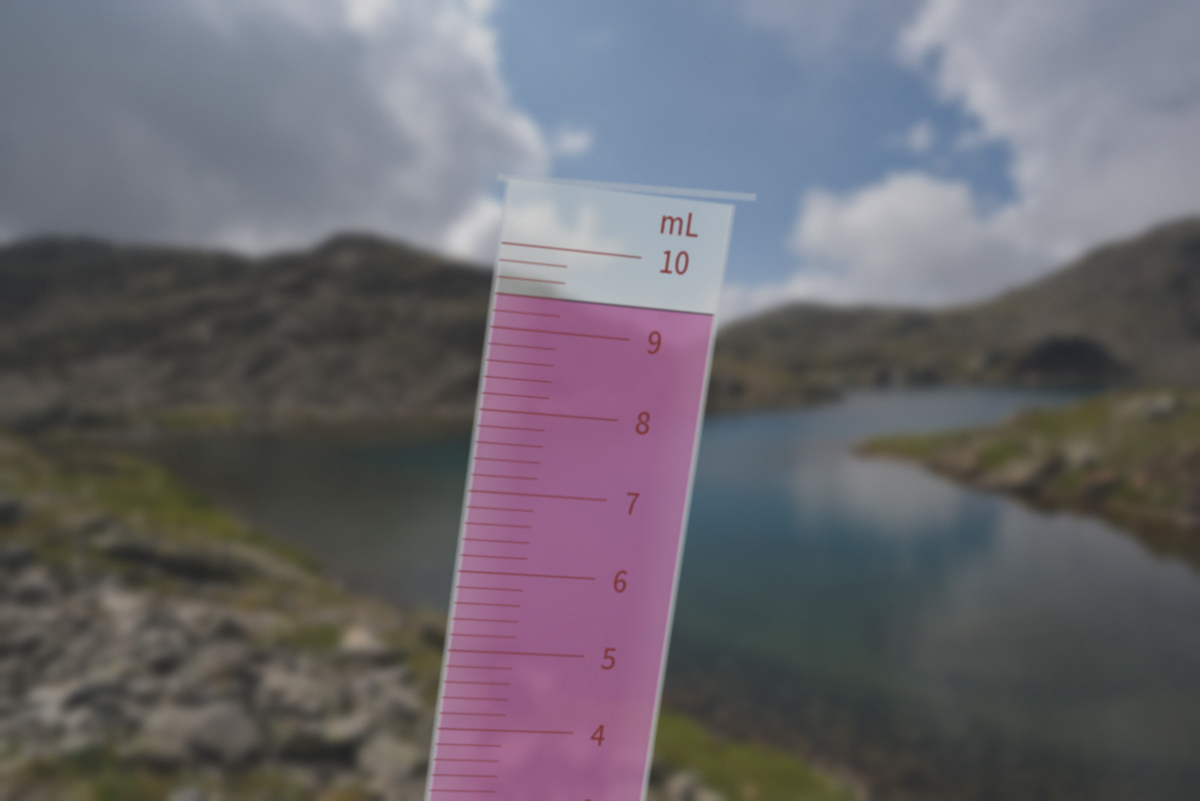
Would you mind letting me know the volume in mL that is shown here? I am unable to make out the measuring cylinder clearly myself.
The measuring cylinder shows 9.4 mL
